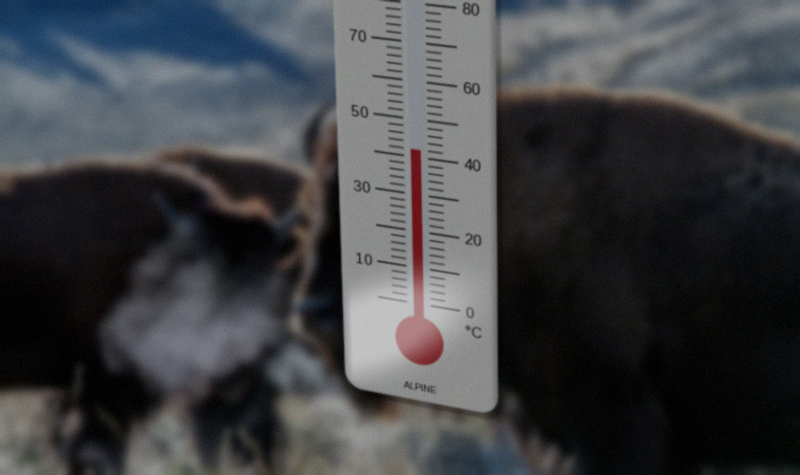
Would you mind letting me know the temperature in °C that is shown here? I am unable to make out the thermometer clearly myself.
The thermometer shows 42 °C
